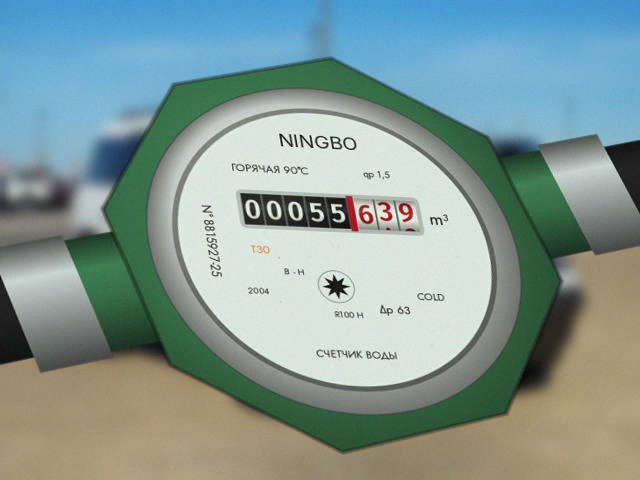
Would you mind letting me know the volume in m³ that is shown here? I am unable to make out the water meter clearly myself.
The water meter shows 55.639 m³
